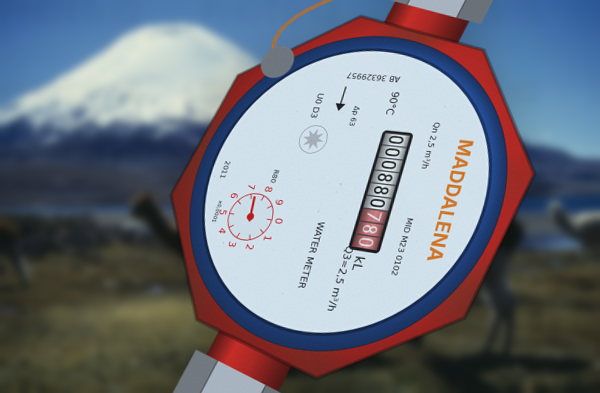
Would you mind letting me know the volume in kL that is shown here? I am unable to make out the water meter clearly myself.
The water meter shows 880.7807 kL
